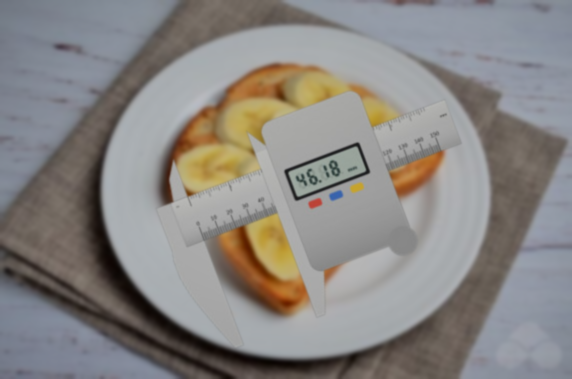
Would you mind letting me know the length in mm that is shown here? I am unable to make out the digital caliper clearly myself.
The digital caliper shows 46.18 mm
